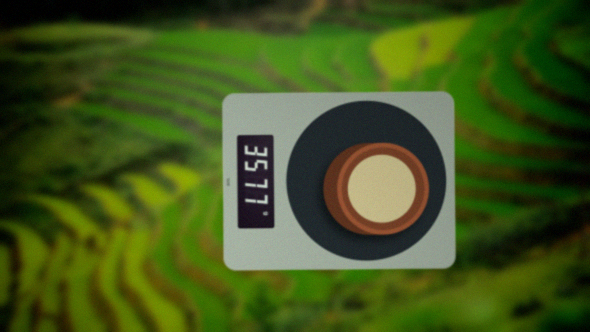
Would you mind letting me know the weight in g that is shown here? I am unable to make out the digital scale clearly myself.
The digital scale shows 3577 g
